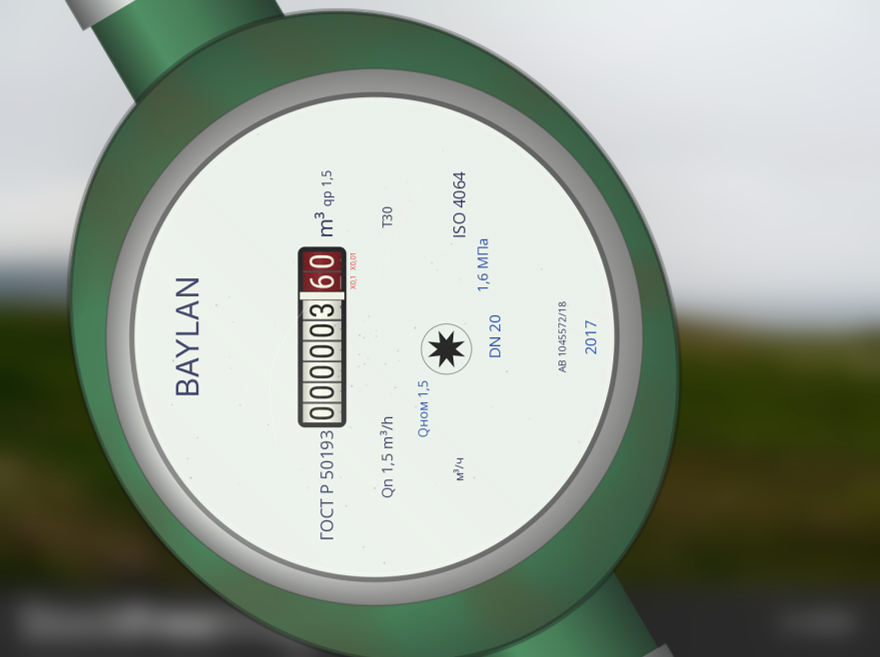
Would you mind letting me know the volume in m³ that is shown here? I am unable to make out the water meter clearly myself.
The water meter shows 3.60 m³
